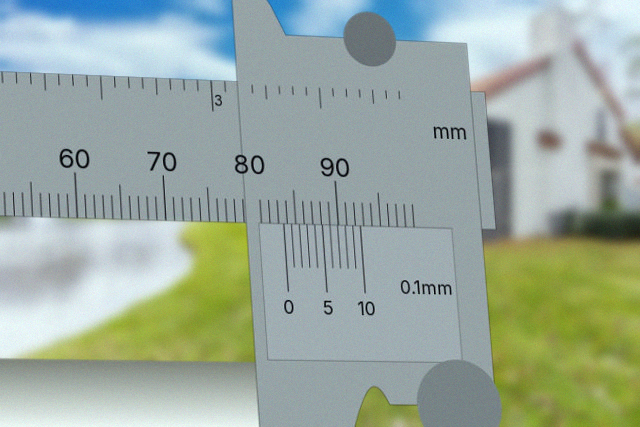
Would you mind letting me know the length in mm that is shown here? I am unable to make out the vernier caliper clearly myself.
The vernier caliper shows 83.6 mm
